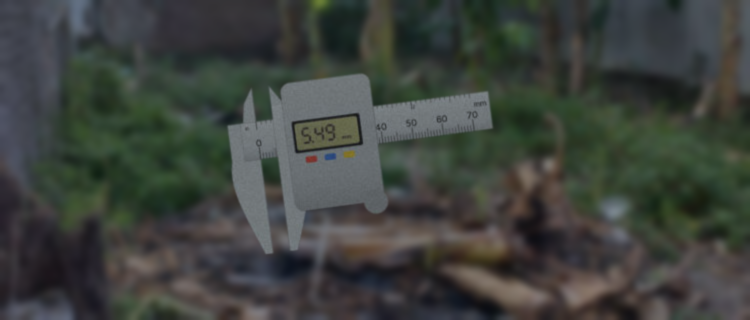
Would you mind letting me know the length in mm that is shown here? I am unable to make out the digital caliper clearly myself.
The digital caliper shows 5.49 mm
